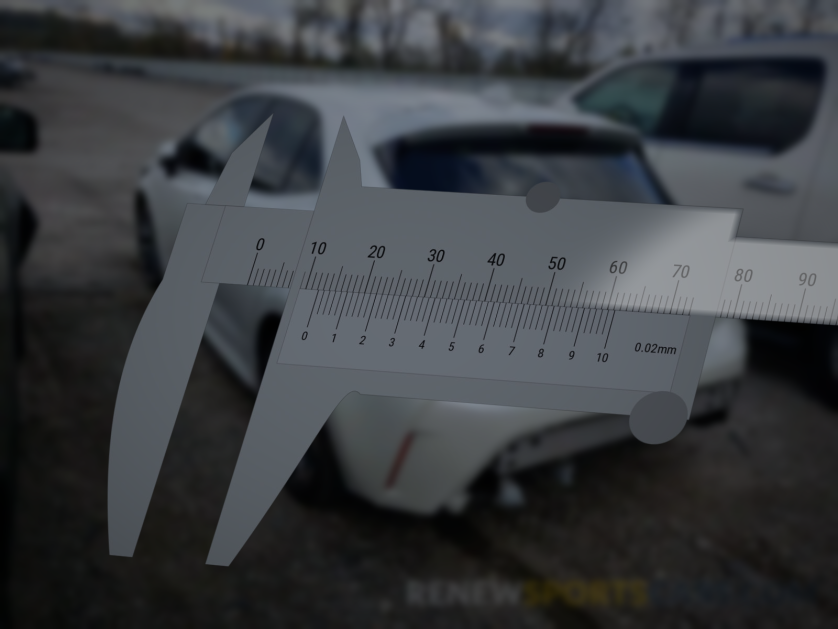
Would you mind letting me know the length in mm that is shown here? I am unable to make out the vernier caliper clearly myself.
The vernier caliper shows 12.2 mm
